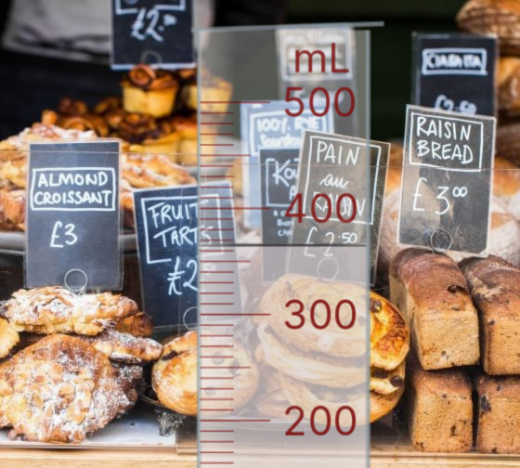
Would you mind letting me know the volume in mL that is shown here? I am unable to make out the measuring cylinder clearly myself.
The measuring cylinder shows 365 mL
